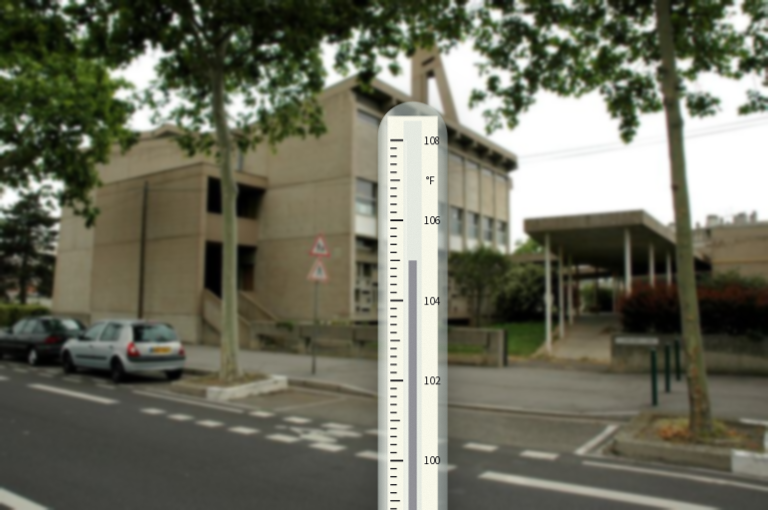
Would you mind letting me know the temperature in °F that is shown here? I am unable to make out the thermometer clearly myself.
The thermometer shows 105 °F
